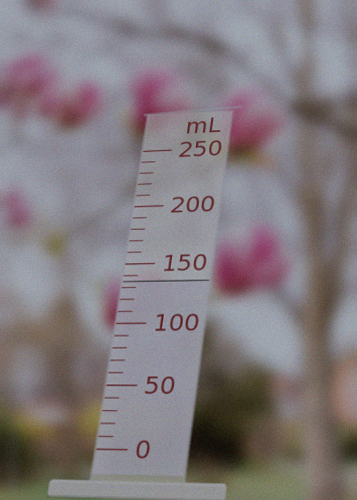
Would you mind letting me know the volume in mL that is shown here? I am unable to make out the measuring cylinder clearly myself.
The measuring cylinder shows 135 mL
